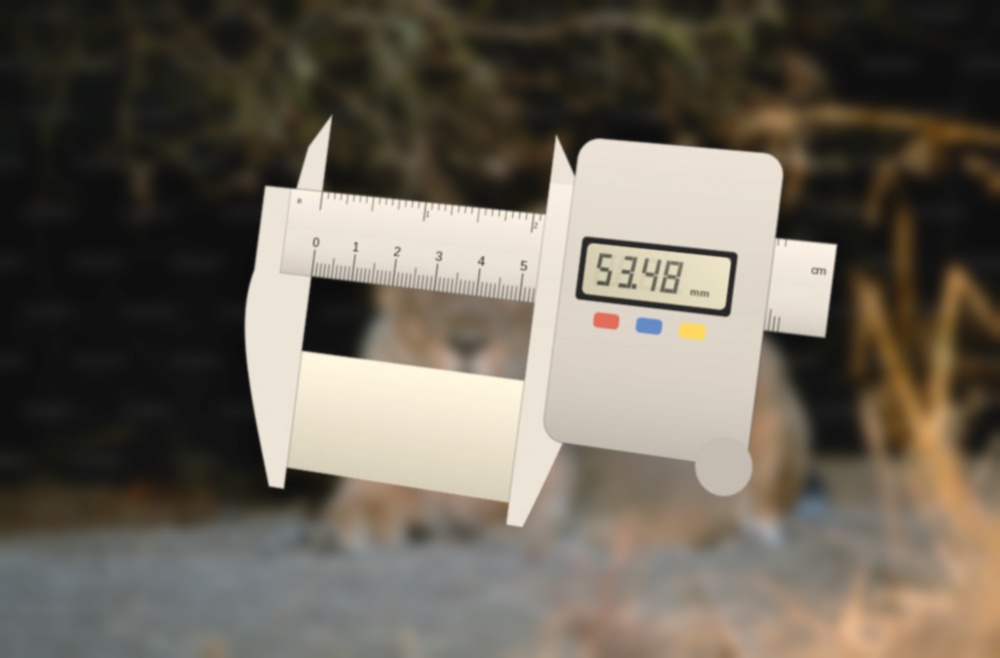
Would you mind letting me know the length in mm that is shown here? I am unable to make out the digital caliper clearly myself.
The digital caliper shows 53.48 mm
